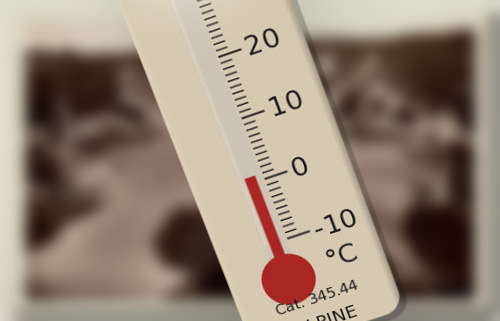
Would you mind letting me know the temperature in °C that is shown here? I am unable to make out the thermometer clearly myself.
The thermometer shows 1 °C
